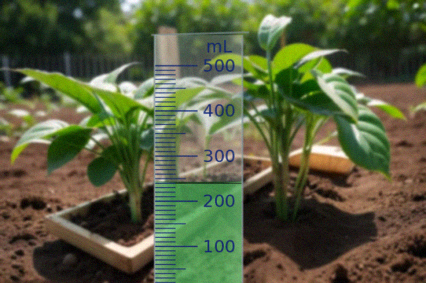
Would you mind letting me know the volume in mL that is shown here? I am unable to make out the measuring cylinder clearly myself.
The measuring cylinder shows 240 mL
